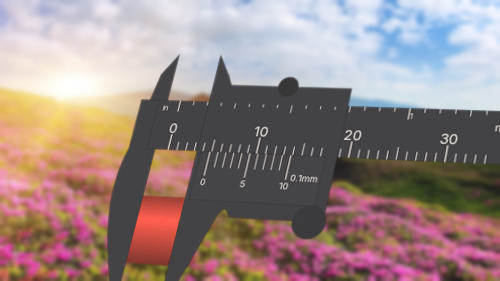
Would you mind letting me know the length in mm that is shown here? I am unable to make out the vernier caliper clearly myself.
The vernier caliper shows 4.8 mm
